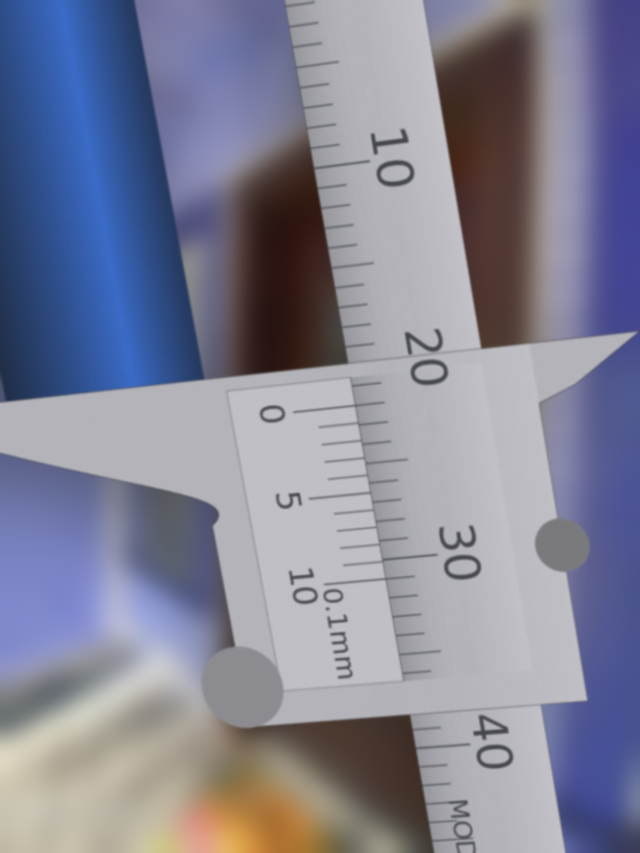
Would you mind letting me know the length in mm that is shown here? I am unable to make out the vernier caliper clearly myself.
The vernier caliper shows 22.0 mm
